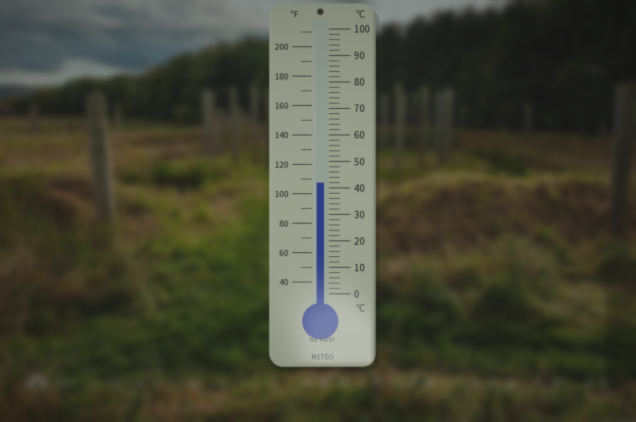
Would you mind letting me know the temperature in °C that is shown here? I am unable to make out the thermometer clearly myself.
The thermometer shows 42 °C
